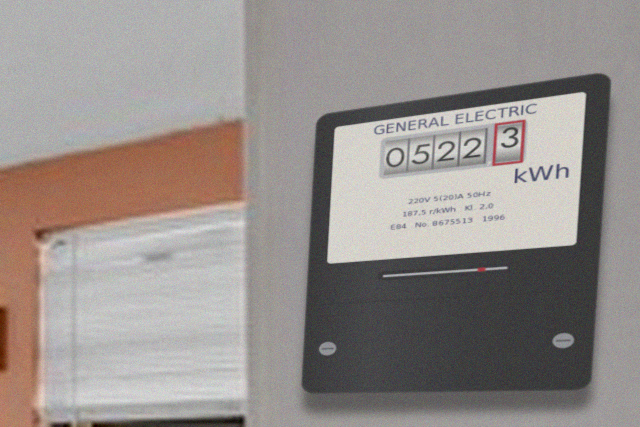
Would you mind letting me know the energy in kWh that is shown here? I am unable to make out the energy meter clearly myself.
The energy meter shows 522.3 kWh
